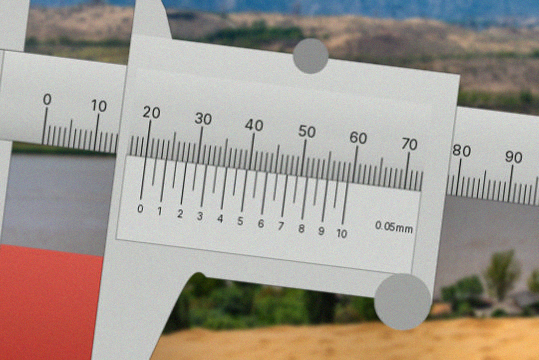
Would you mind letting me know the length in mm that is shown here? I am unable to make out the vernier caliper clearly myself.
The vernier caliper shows 20.0 mm
